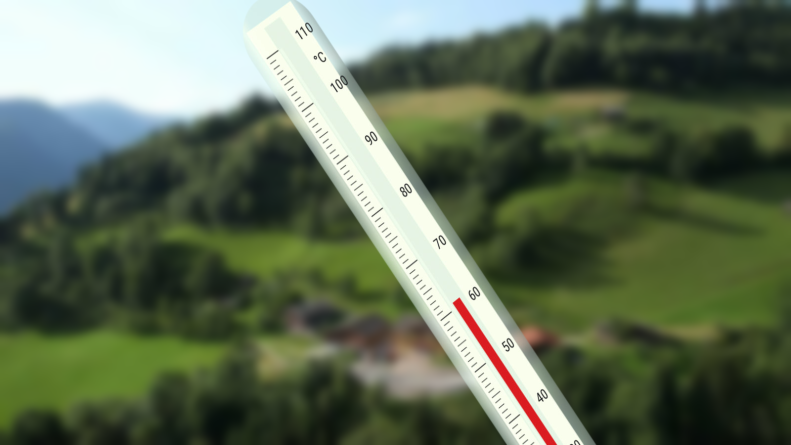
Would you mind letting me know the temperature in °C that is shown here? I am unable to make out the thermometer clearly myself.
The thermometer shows 61 °C
